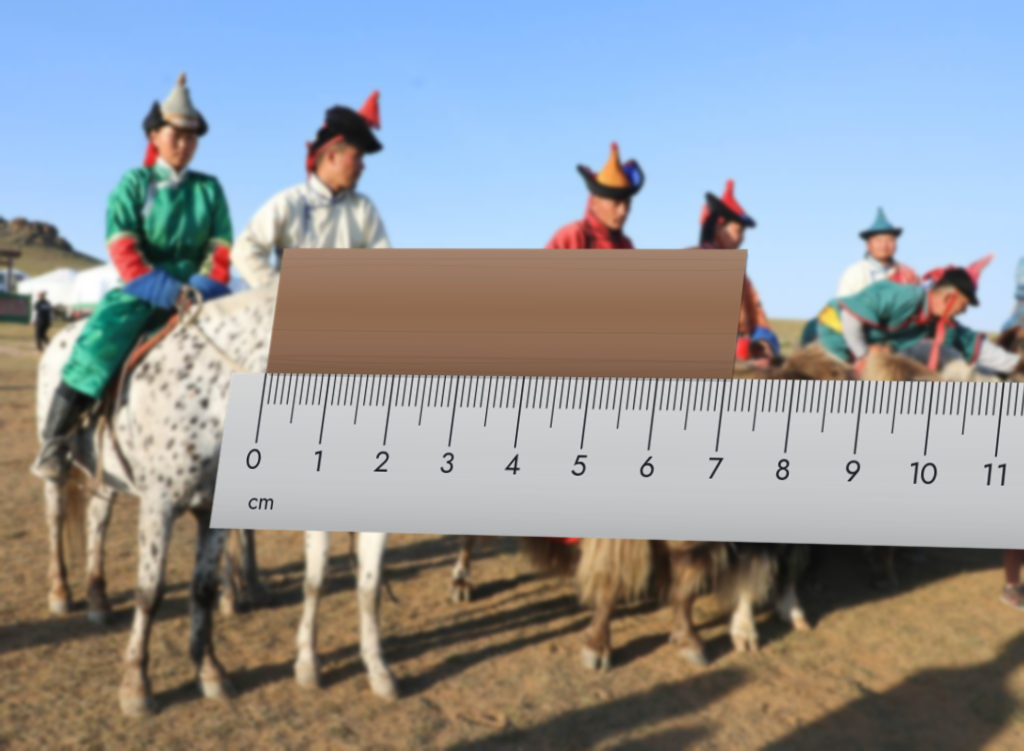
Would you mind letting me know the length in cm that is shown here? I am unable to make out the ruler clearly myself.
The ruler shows 7.1 cm
